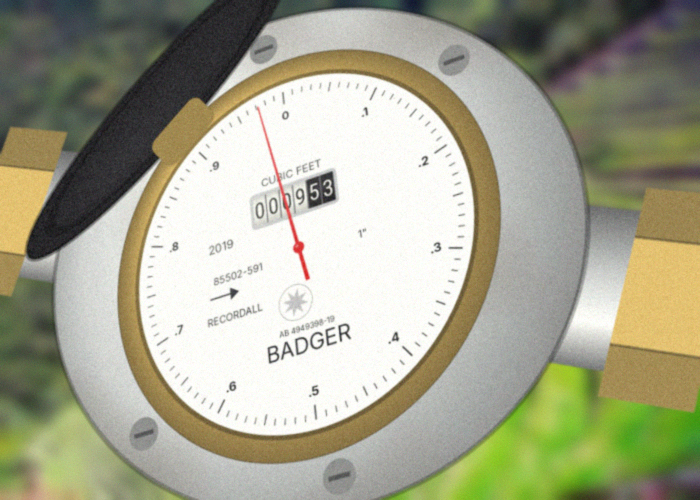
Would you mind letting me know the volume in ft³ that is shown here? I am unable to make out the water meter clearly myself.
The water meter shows 952.97 ft³
